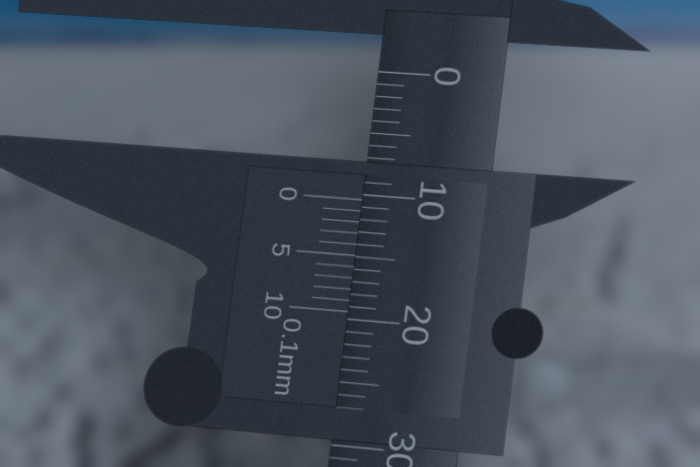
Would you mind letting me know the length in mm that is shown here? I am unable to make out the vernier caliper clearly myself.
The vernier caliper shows 10.4 mm
